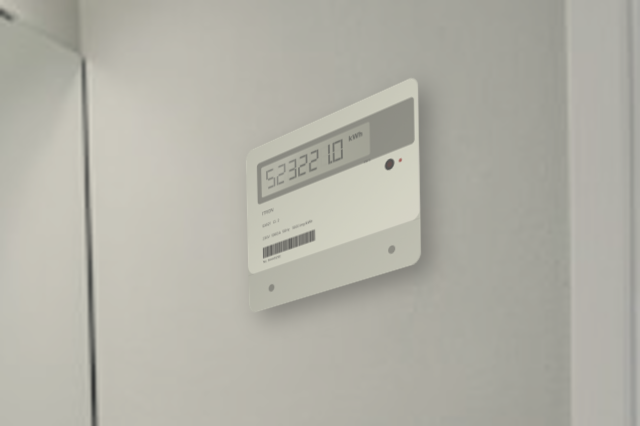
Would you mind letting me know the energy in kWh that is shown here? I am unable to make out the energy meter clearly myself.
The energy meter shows 523221.0 kWh
